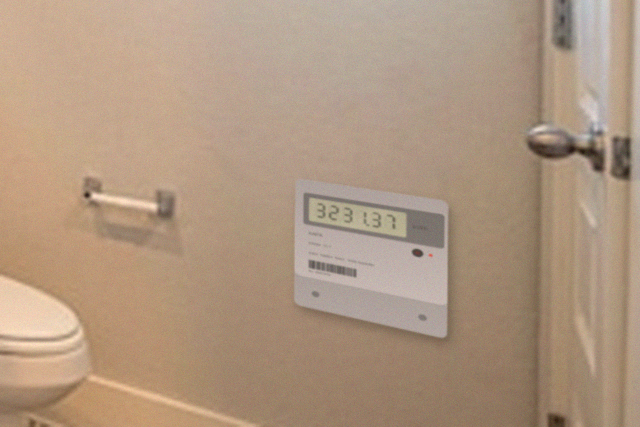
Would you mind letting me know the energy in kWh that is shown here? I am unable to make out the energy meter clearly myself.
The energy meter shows 3231.37 kWh
